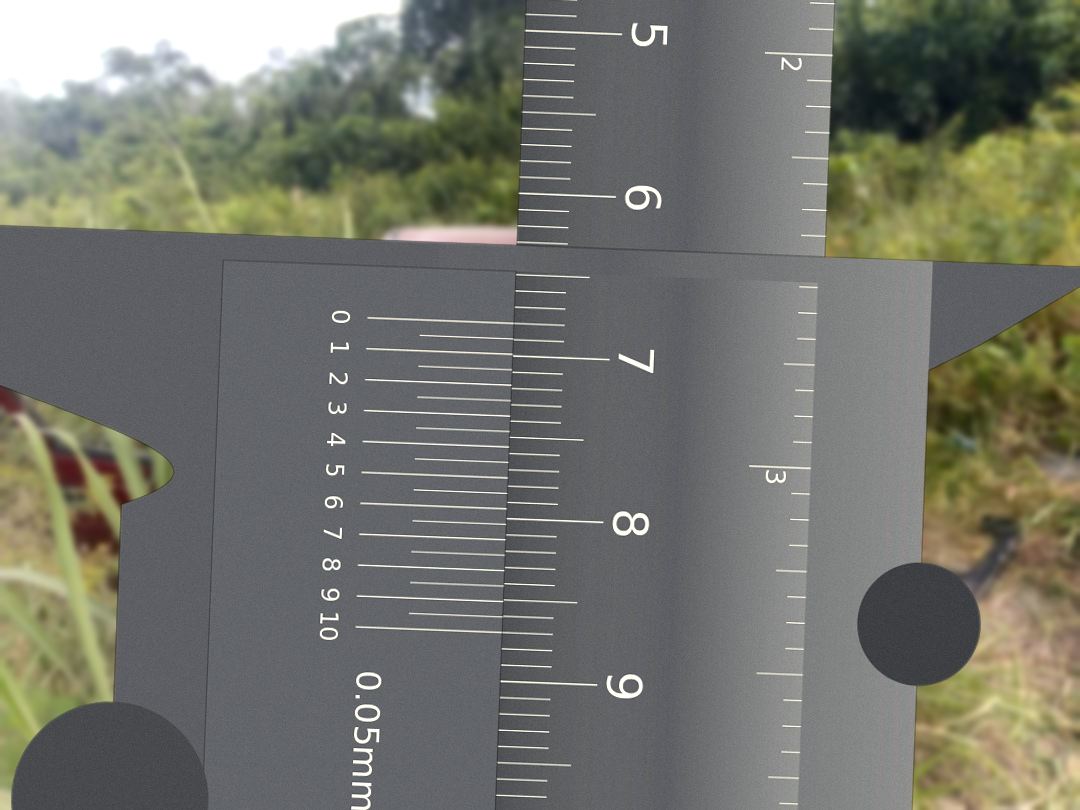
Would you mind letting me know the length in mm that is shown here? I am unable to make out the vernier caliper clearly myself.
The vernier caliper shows 68.0 mm
